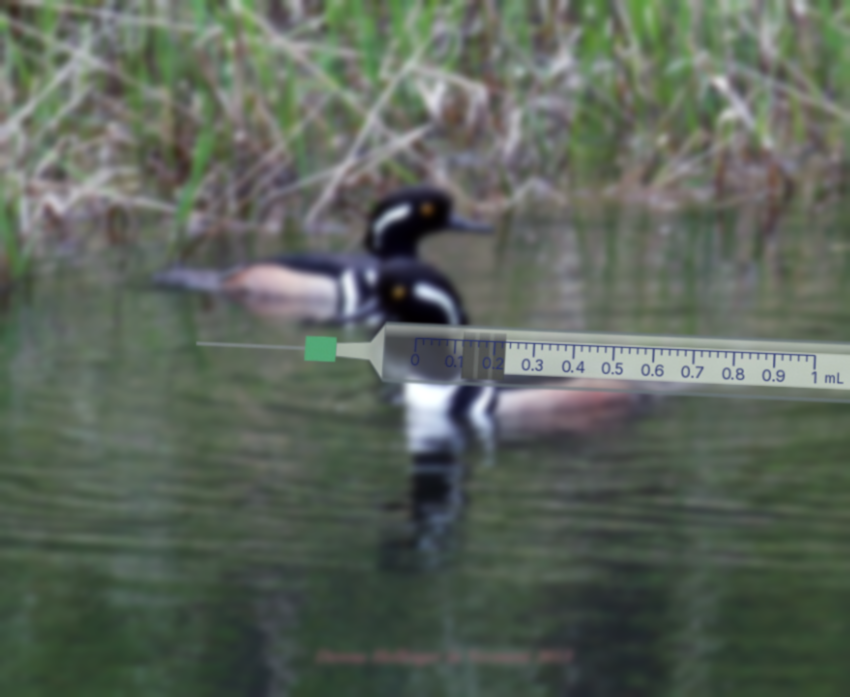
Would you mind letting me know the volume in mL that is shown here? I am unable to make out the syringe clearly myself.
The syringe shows 0.12 mL
